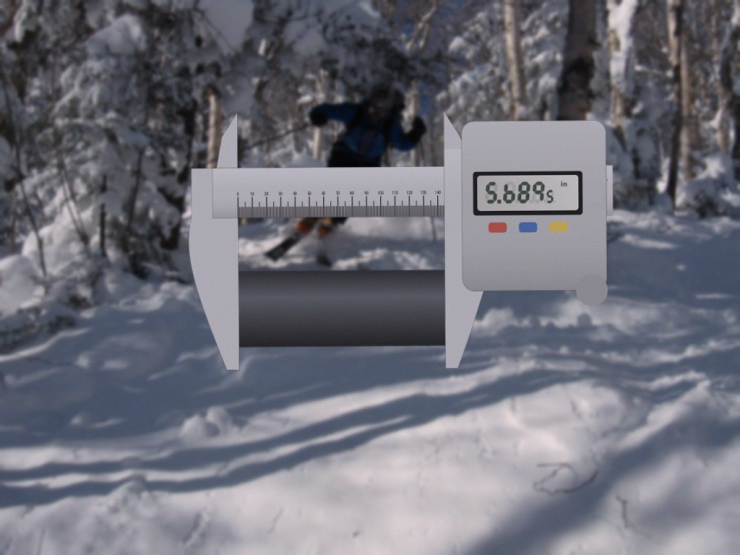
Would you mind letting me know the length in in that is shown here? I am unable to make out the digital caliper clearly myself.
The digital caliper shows 5.6895 in
